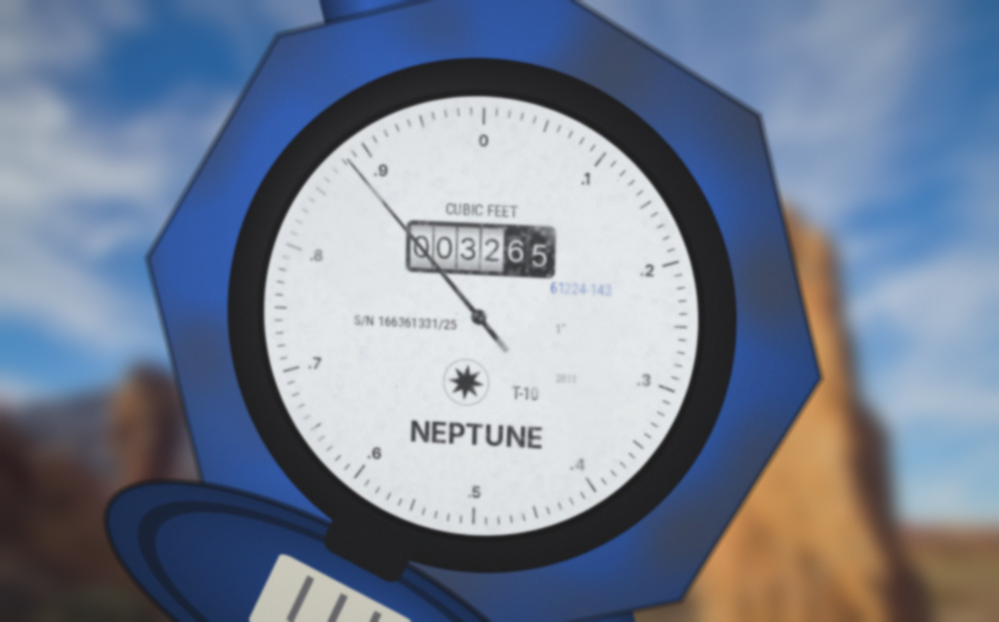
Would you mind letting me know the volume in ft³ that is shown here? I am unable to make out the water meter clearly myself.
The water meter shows 3264.88 ft³
